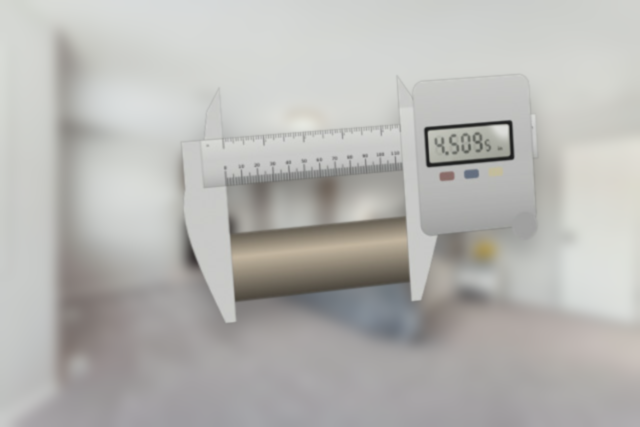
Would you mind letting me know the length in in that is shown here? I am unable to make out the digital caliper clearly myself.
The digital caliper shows 4.5095 in
